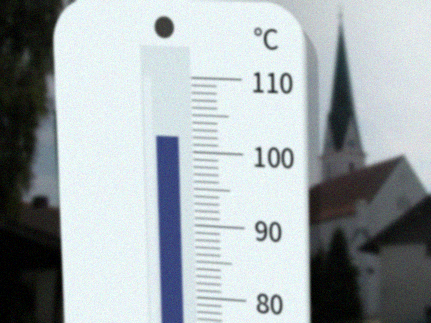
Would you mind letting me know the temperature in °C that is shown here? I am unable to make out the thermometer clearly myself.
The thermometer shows 102 °C
